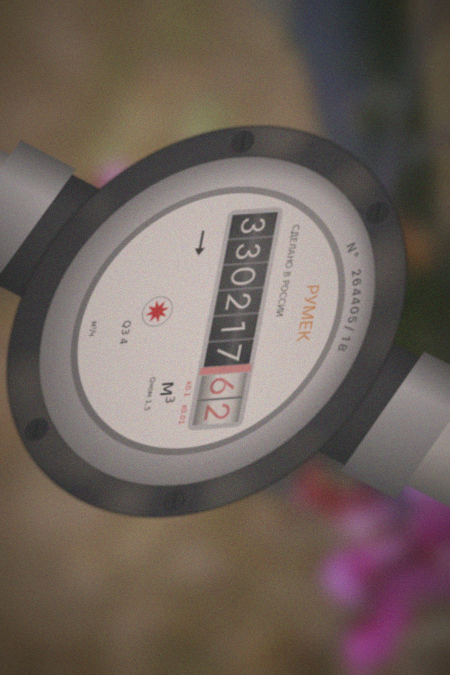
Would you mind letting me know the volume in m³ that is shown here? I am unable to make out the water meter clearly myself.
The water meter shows 330217.62 m³
